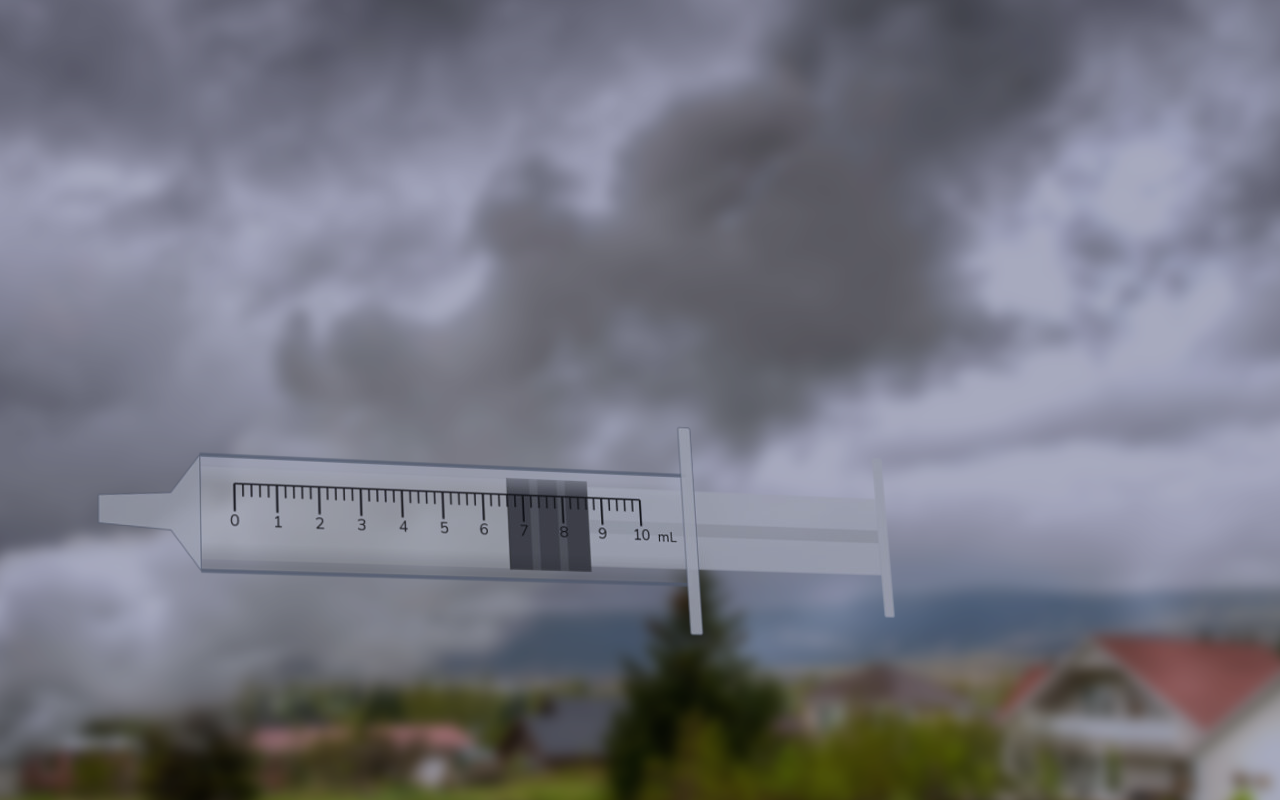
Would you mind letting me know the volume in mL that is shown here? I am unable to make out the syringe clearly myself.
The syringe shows 6.6 mL
